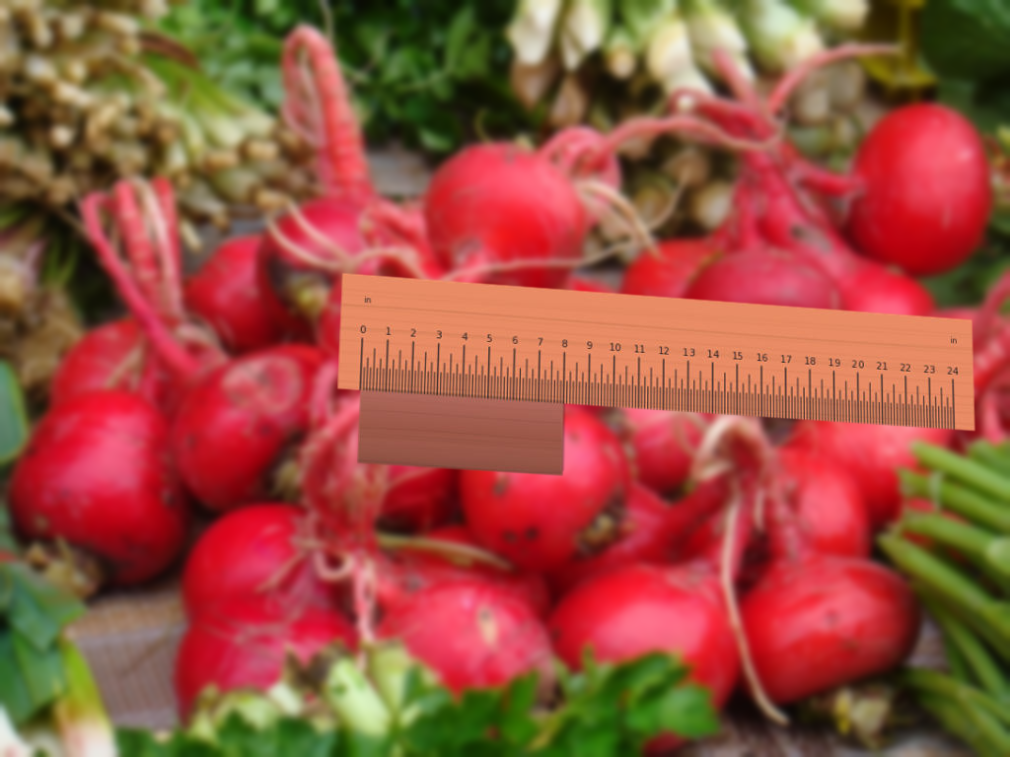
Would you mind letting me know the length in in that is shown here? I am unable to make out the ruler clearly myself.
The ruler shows 8 in
